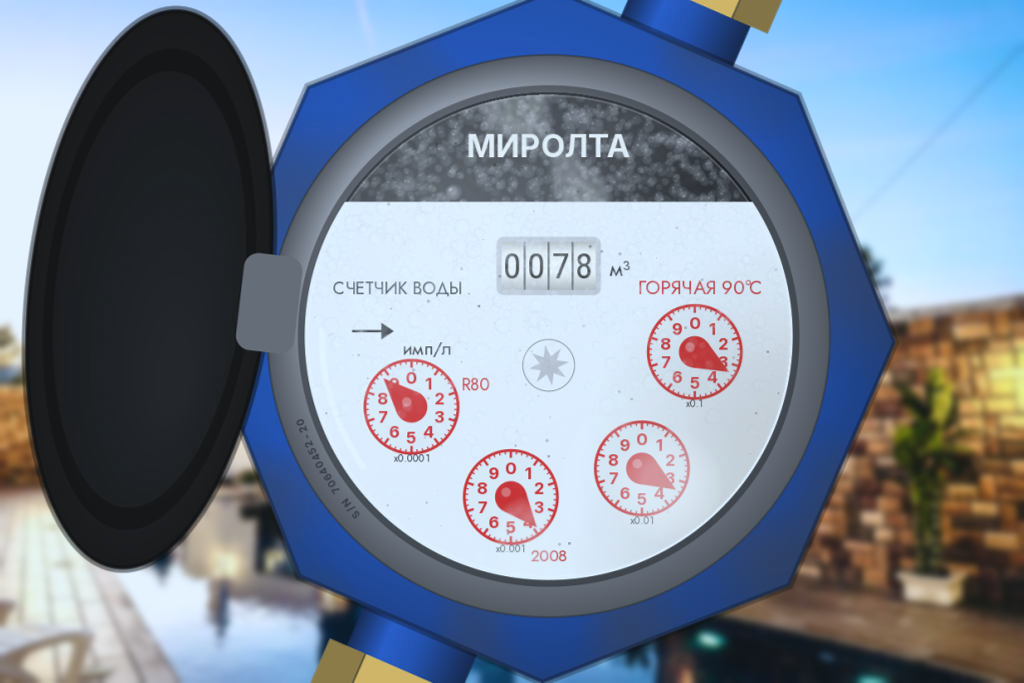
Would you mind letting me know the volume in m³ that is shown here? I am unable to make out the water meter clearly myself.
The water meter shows 78.3338 m³
